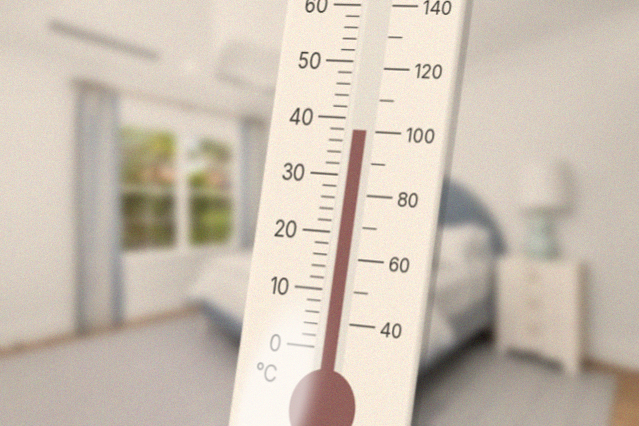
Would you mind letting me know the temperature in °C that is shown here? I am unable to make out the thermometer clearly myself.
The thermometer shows 38 °C
